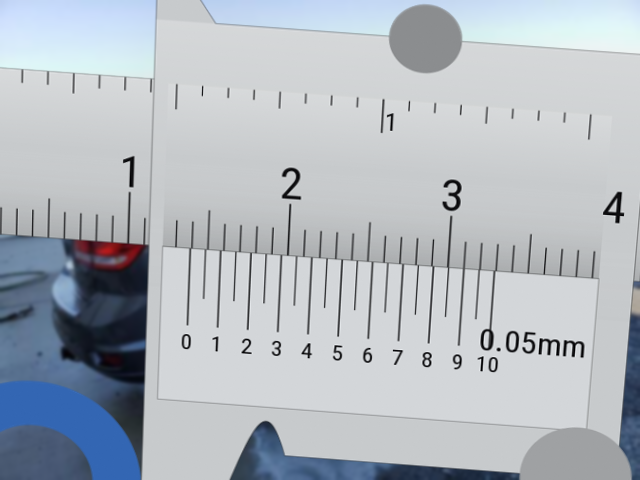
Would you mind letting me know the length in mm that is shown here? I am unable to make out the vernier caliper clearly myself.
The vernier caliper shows 13.9 mm
